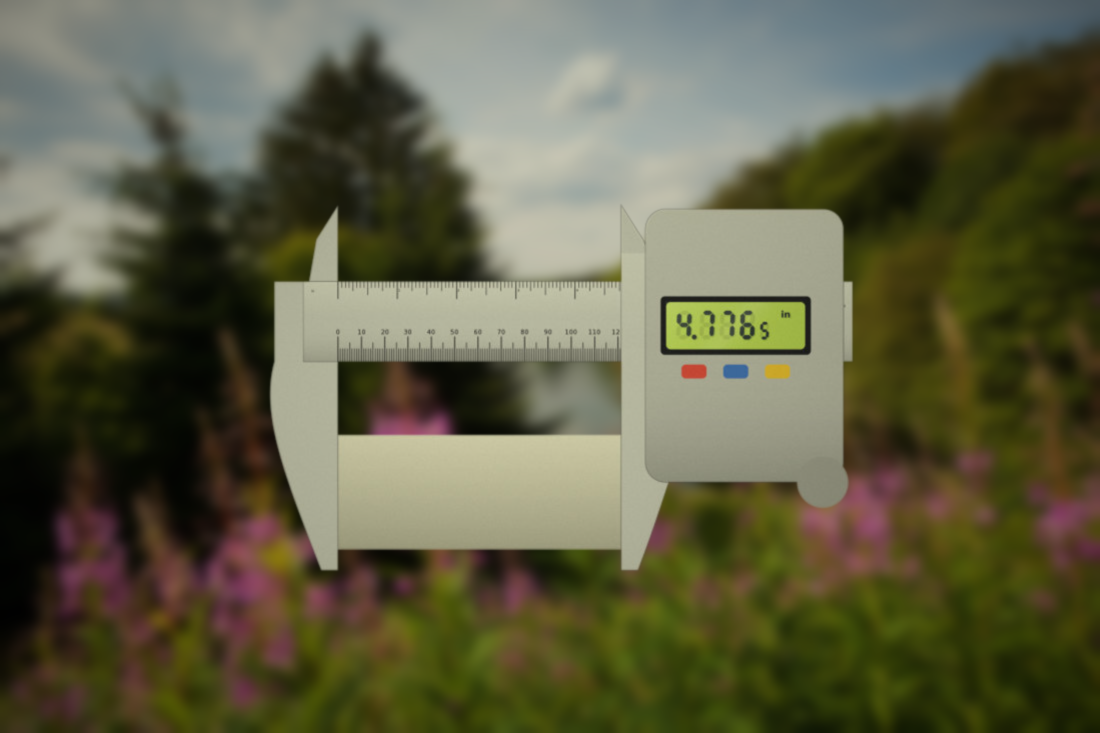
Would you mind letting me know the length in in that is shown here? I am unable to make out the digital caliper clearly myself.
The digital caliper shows 4.7765 in
